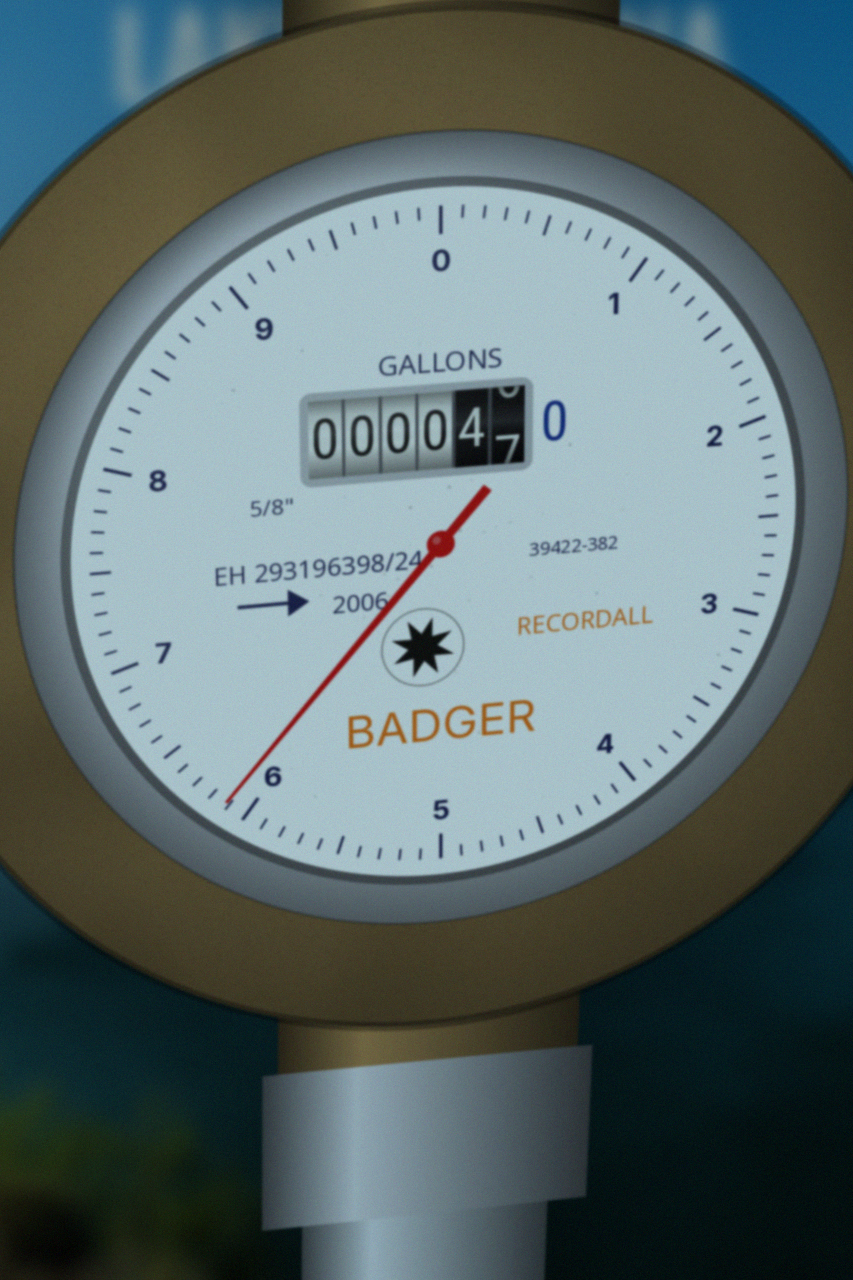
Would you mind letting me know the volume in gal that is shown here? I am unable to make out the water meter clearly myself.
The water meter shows 466.1 gal
